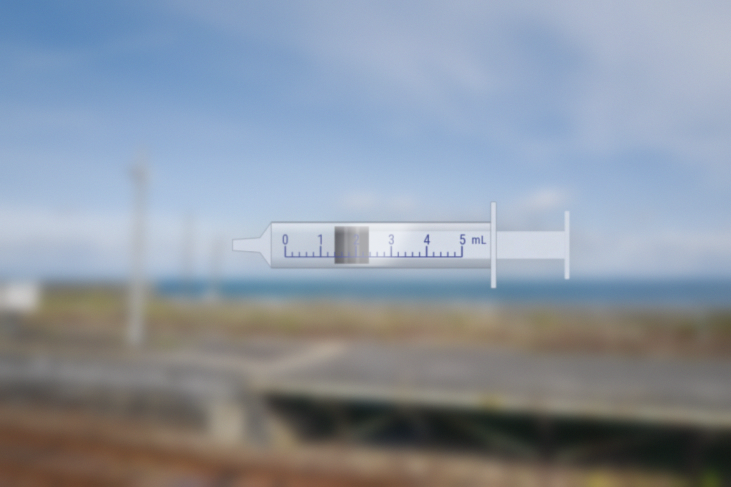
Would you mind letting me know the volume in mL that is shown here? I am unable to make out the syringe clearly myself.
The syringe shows 1.4 mL
